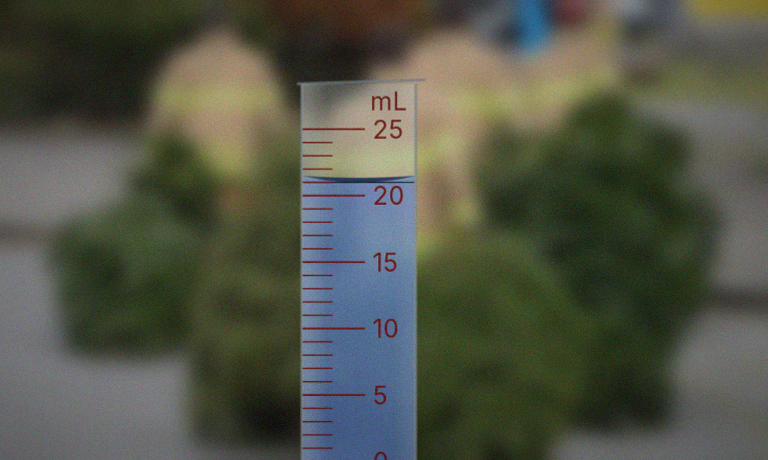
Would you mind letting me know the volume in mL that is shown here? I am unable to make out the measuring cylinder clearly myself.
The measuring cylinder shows 21 mL
